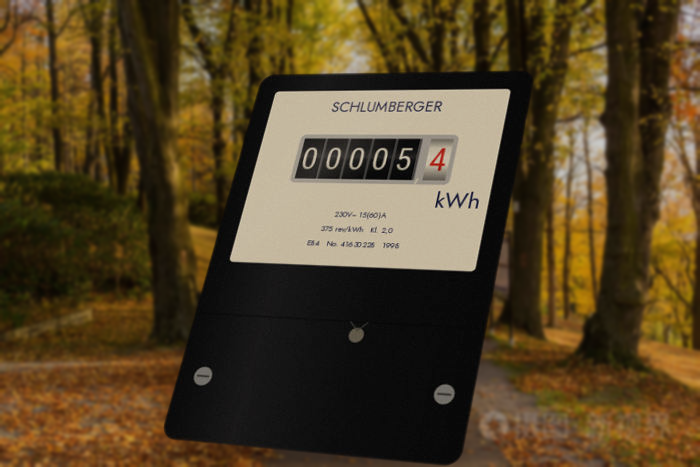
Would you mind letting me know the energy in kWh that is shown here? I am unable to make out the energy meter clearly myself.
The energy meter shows 5.4 kWh
